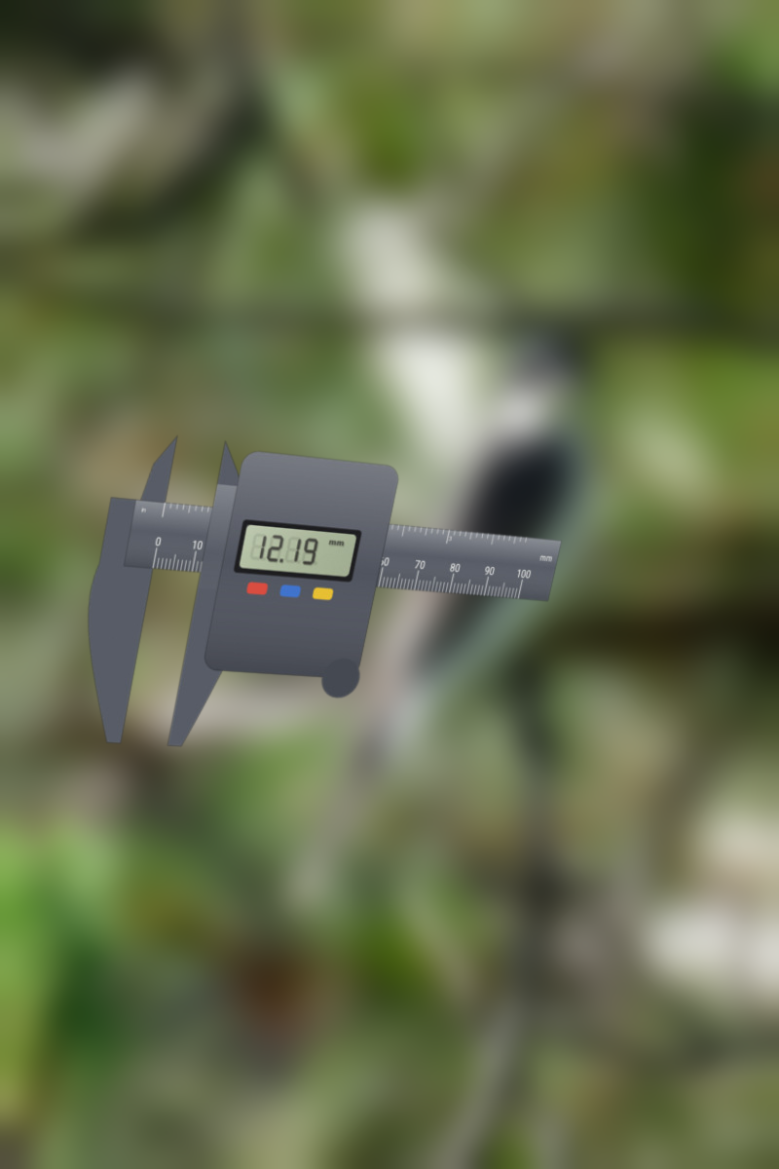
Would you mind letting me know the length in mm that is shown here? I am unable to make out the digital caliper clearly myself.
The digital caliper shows 12.19 mm
